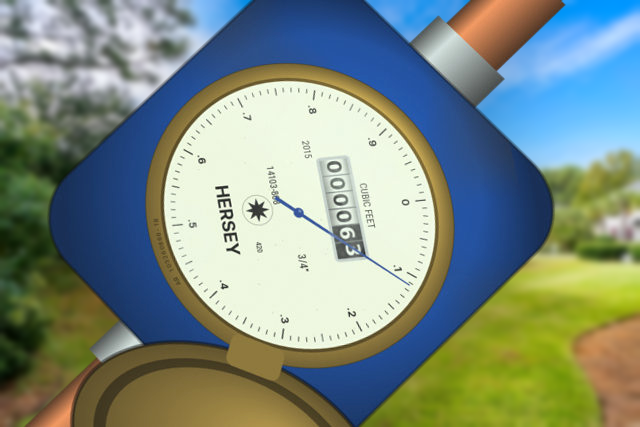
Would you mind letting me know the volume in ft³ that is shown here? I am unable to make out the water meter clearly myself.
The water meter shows 63.11 ft³
